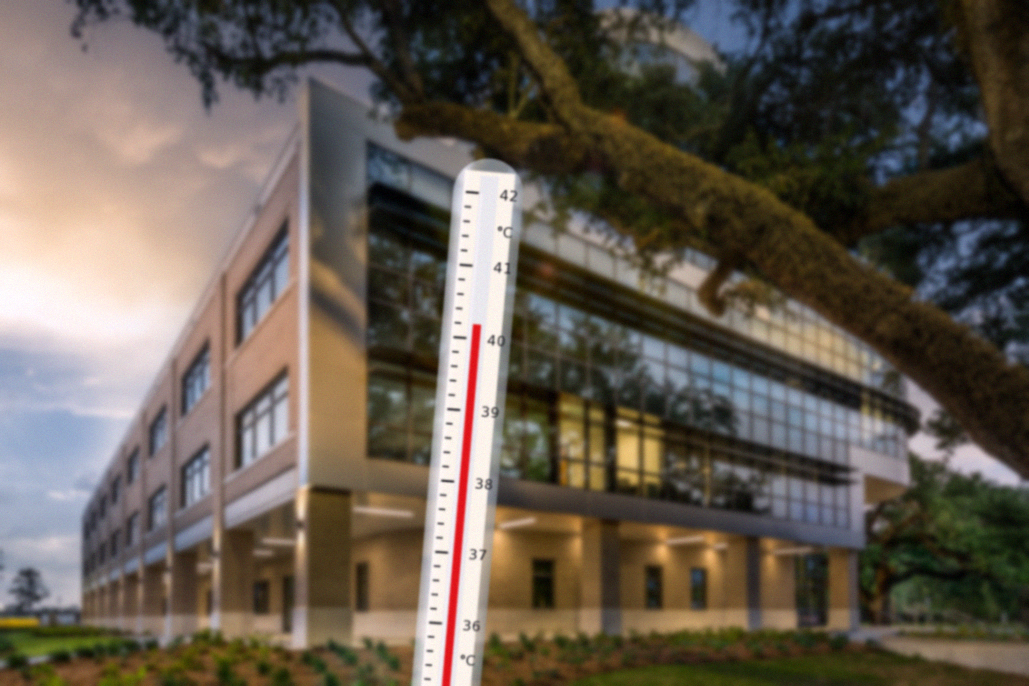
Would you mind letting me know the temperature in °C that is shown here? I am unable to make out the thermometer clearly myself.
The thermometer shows 40.2 °C
